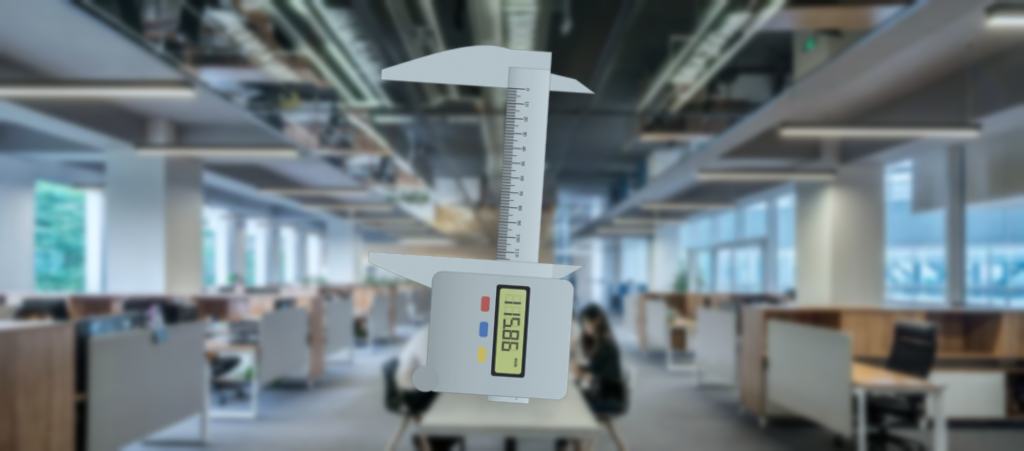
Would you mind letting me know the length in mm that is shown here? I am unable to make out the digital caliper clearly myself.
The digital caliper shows 115.86 mm
